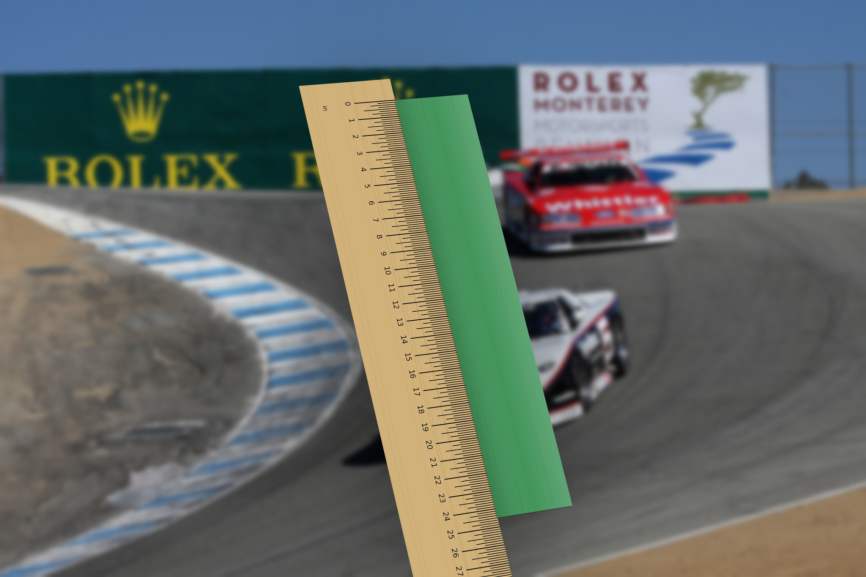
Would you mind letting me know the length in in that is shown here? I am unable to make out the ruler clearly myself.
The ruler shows 24.5 in
